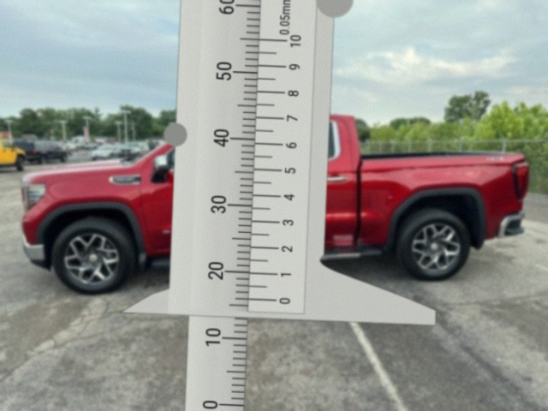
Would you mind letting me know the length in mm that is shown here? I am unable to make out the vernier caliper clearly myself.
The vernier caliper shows 16.0 mm
